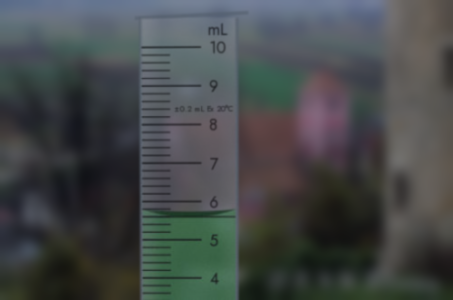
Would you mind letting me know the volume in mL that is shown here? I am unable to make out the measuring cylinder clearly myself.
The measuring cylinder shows 5.6 mL
